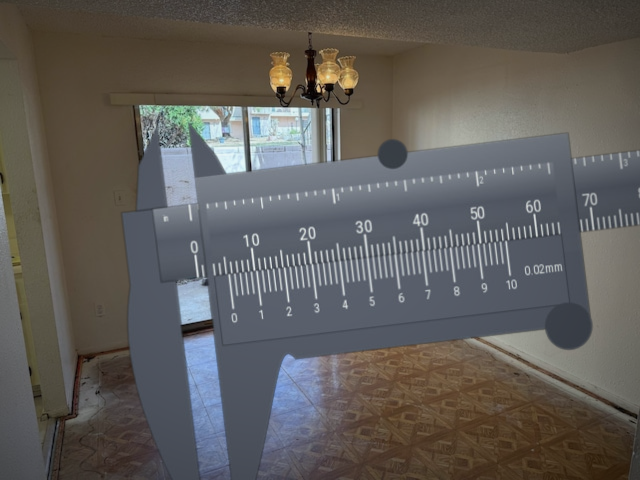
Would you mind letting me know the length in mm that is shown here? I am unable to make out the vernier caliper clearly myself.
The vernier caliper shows 5.5 mm
